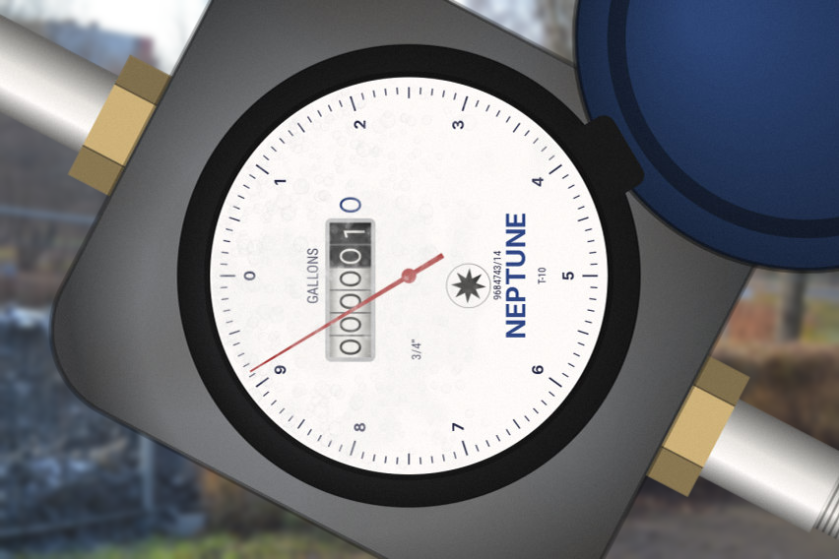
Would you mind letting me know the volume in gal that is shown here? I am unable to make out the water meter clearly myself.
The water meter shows 9.1 gal
